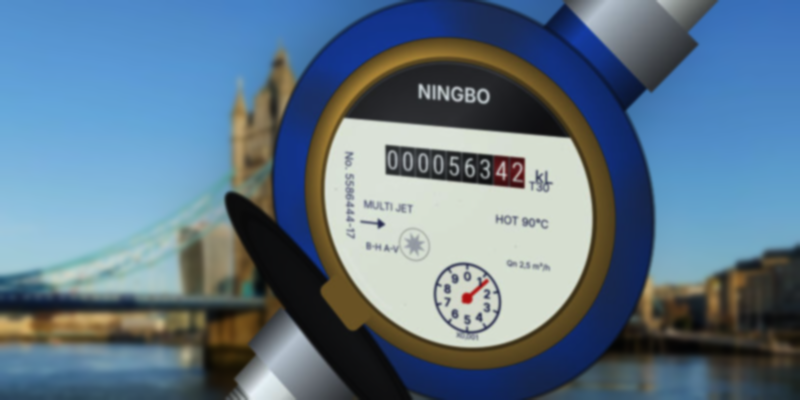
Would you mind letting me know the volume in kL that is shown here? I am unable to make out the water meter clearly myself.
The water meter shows 563.421 kL
